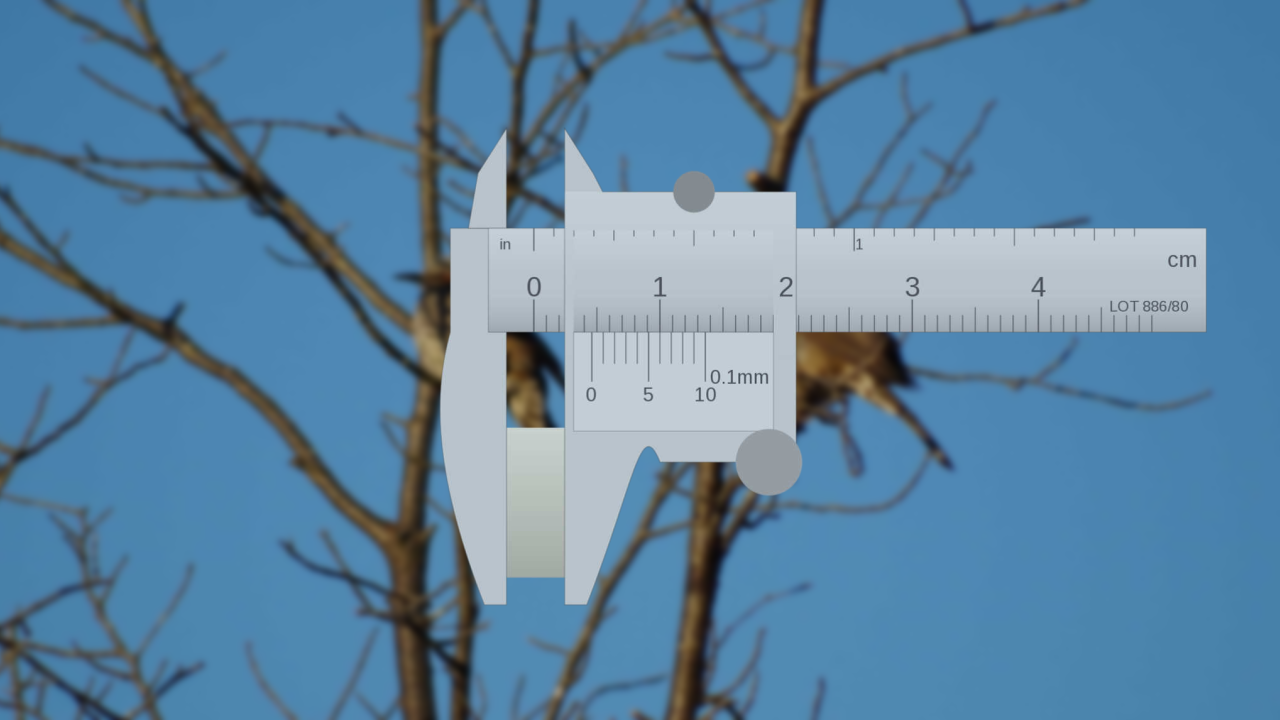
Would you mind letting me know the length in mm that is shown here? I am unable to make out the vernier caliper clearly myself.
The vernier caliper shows 4.6 mm
